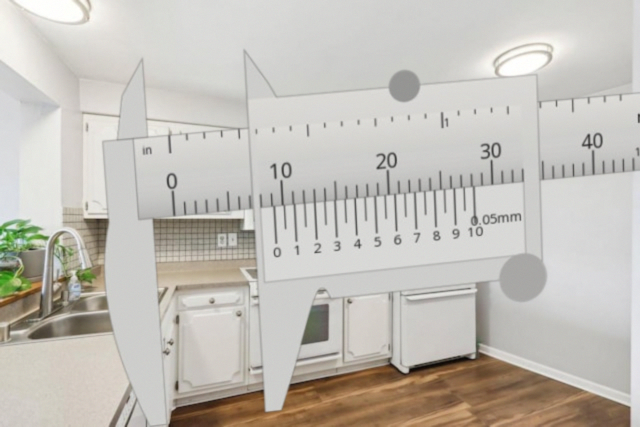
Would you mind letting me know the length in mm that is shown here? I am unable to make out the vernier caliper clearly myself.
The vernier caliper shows 9.2 mm
